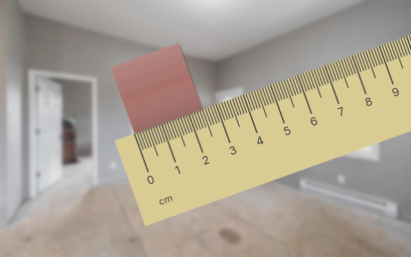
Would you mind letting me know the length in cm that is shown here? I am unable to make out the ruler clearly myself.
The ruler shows 2.5 cm
